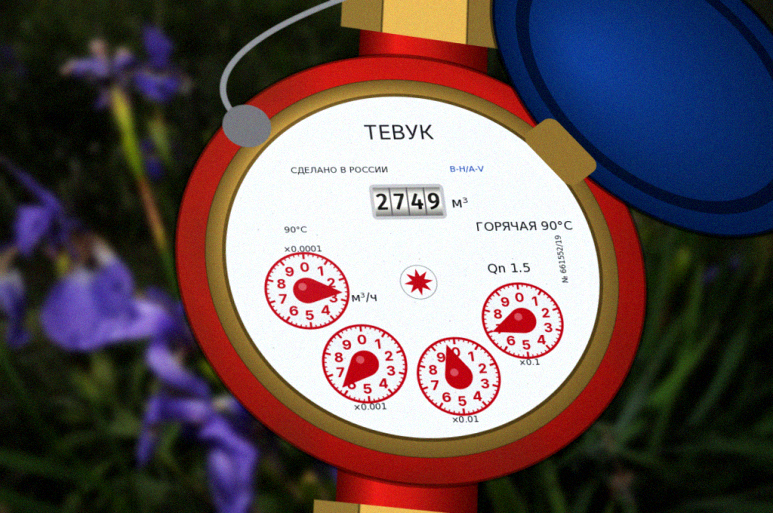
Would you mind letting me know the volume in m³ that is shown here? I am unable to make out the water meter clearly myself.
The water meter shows 2749.6962 m³
